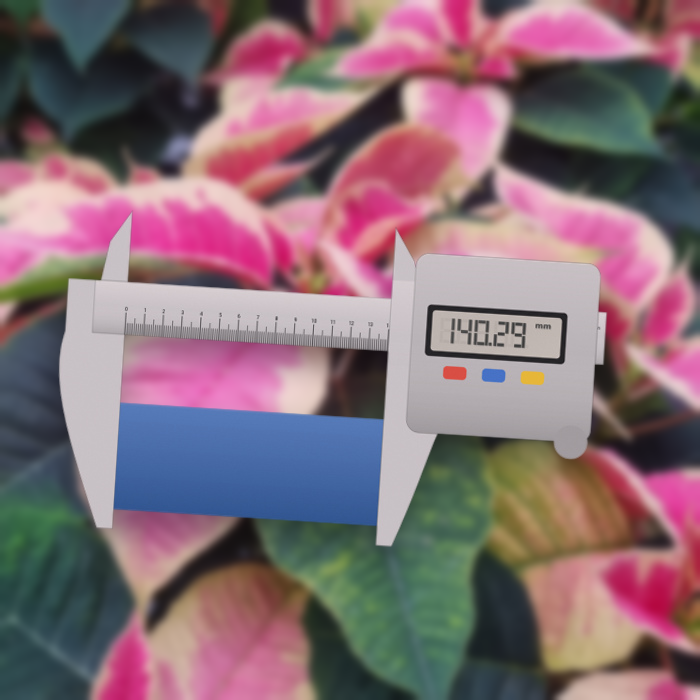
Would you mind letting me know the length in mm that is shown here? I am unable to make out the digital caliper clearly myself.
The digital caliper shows 140.29 mm
